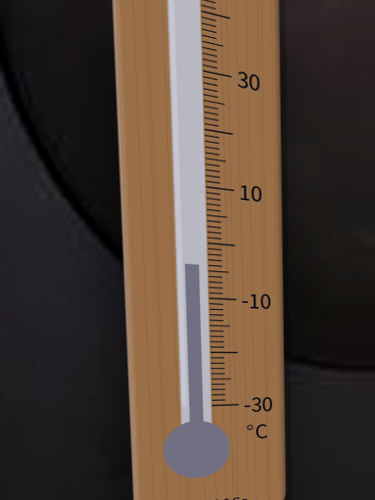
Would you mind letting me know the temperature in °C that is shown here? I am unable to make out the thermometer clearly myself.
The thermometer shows -4 °C
